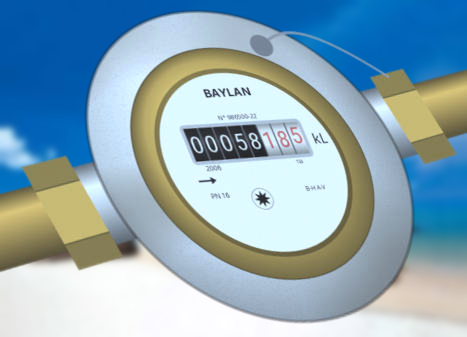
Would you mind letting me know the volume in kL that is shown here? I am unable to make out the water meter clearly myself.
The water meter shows 58.185 kL
